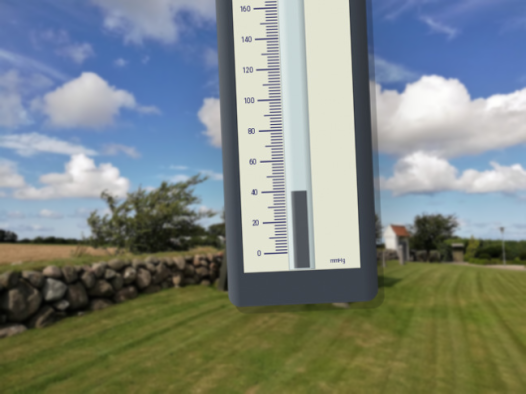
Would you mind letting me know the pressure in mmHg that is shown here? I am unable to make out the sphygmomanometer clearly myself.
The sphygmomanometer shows 40 mmHg
